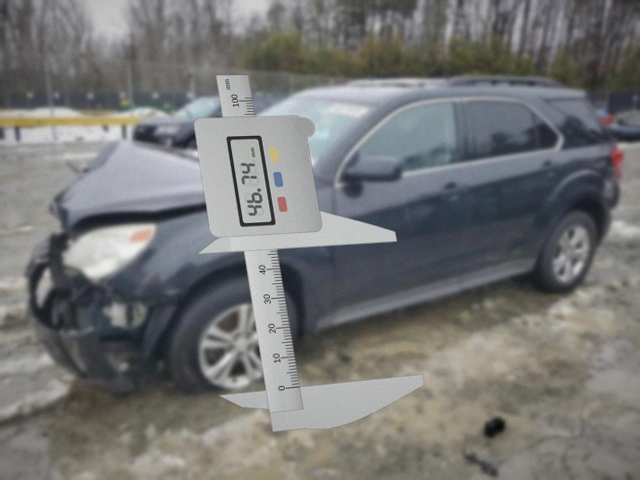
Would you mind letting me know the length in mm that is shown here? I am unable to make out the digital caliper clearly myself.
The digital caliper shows 46.74 mm
